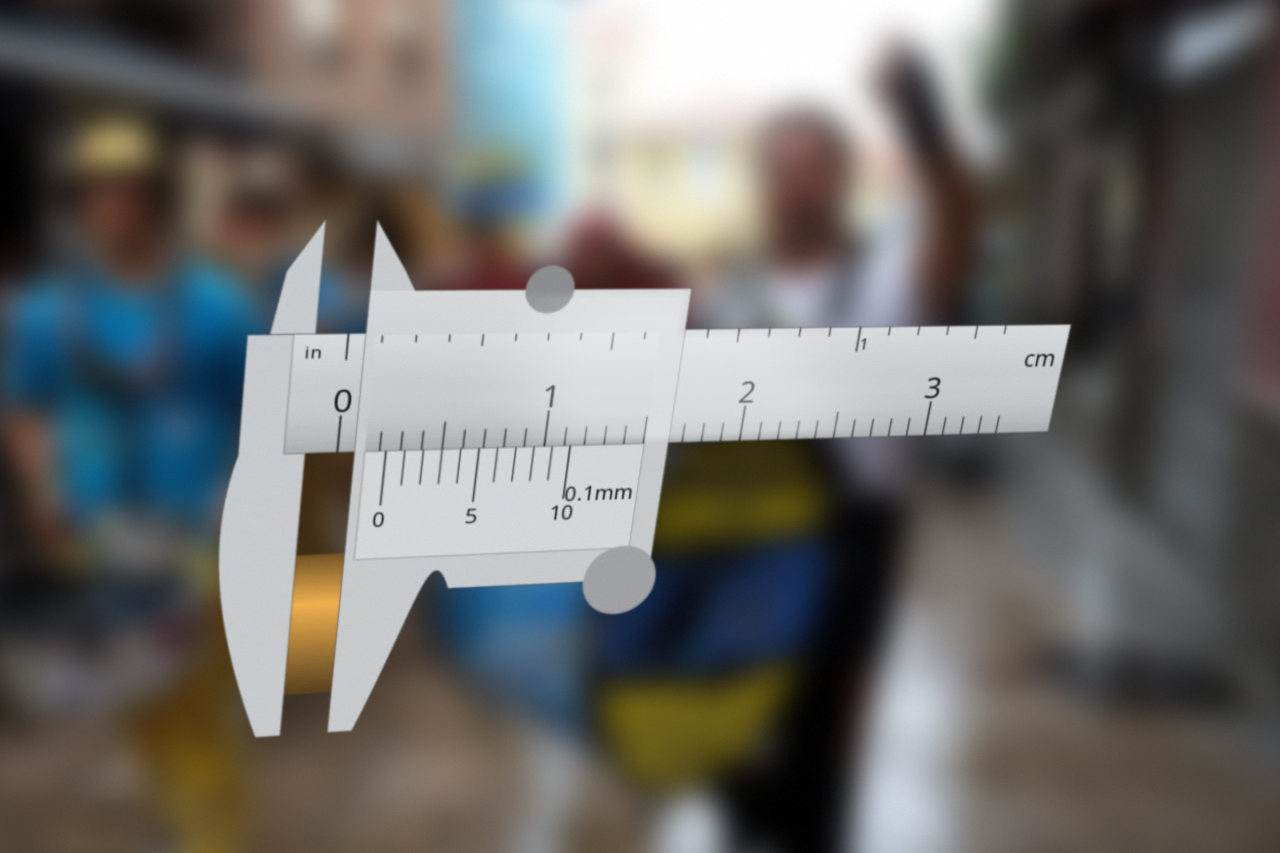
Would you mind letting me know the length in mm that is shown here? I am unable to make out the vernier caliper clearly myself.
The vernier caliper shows 2.3 mm
